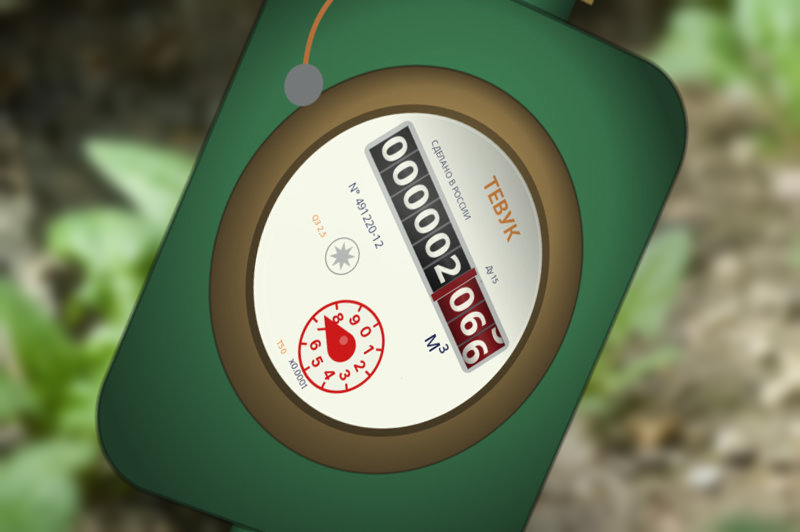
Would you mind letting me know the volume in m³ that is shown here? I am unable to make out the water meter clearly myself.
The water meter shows 2.0657 m³
